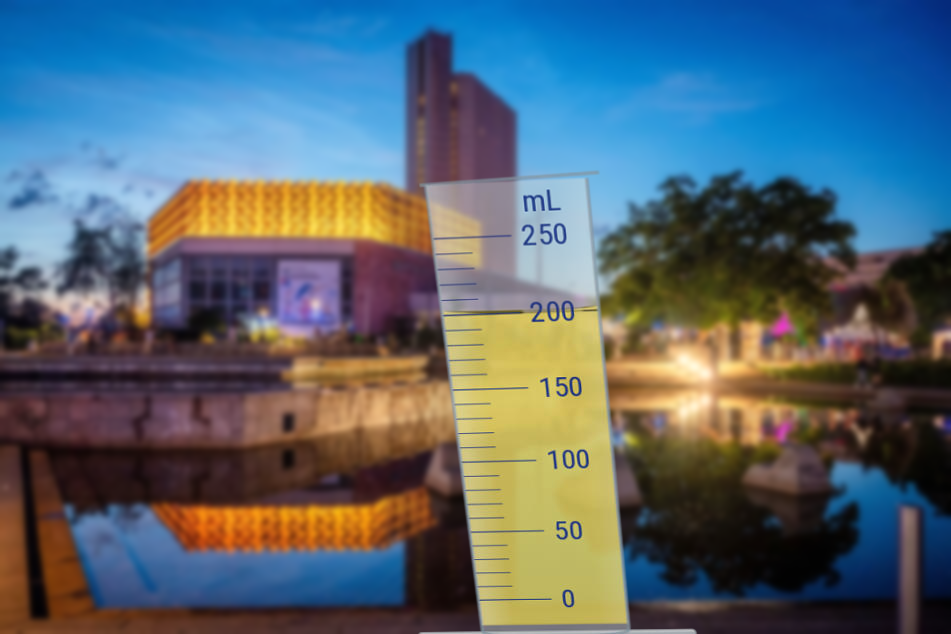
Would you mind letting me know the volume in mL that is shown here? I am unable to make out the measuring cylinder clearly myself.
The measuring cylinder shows 200 mL
